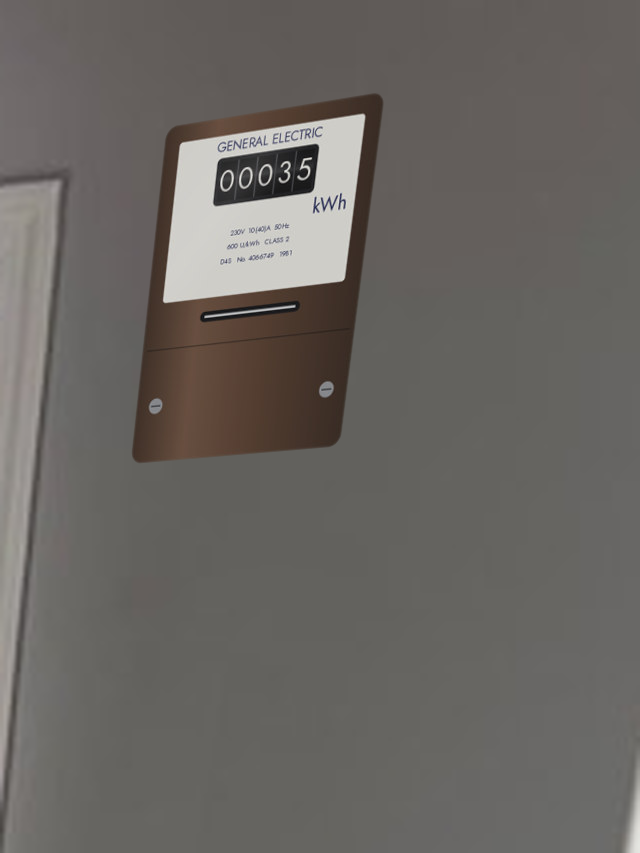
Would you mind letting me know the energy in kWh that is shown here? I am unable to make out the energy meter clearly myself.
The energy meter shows 35 kWh
